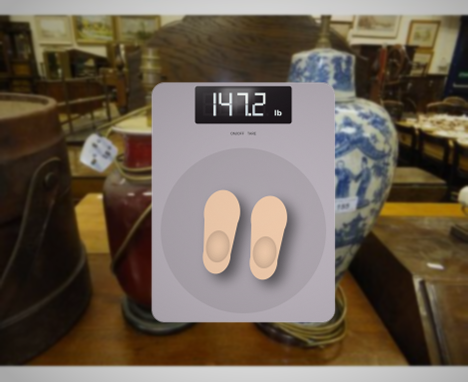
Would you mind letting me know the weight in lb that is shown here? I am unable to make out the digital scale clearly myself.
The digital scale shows 147.2 lb
